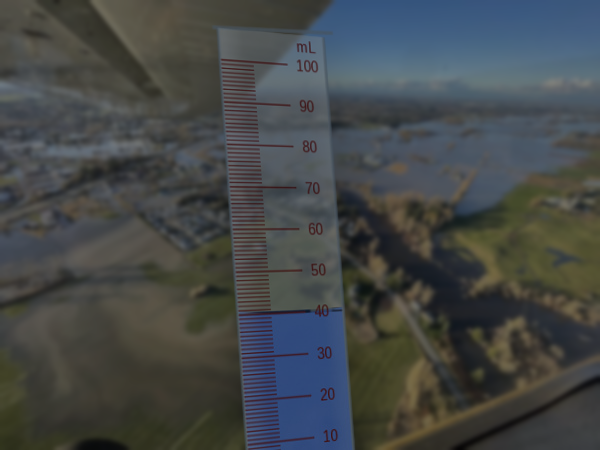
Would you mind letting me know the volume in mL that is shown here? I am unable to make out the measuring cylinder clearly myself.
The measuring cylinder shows 40 mL
